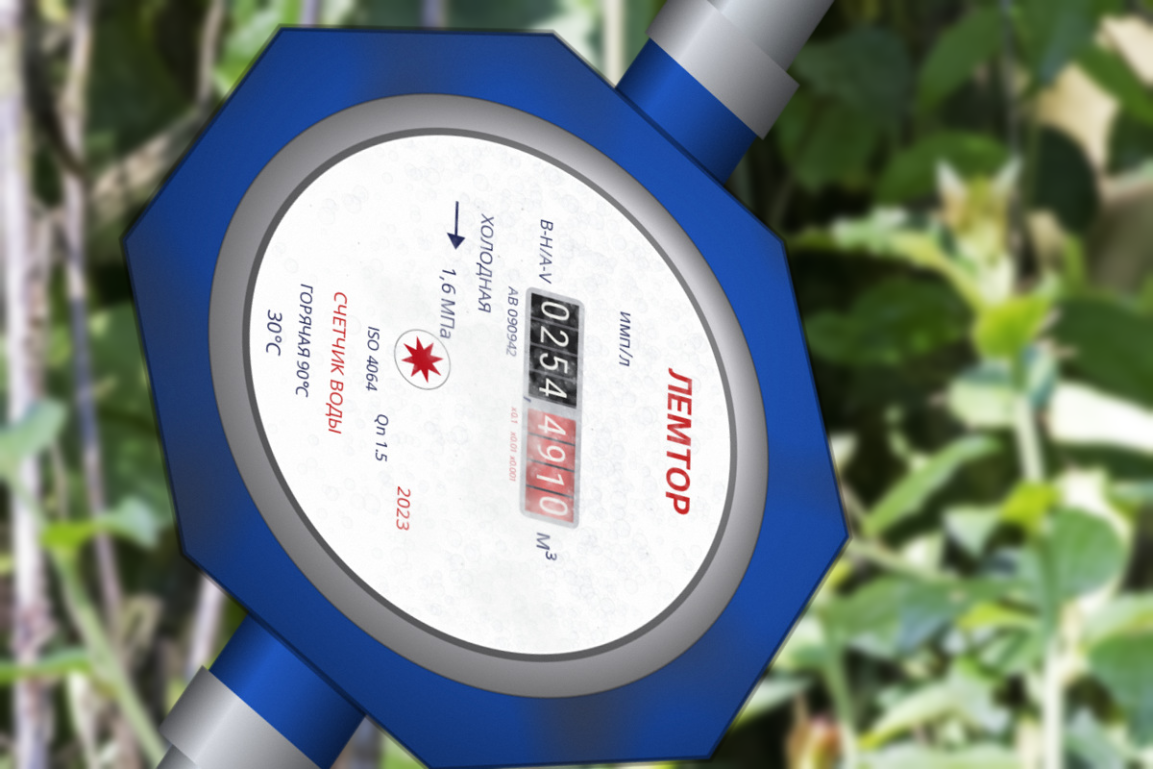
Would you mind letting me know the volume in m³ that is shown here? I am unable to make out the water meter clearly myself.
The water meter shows 254.4910 m³
